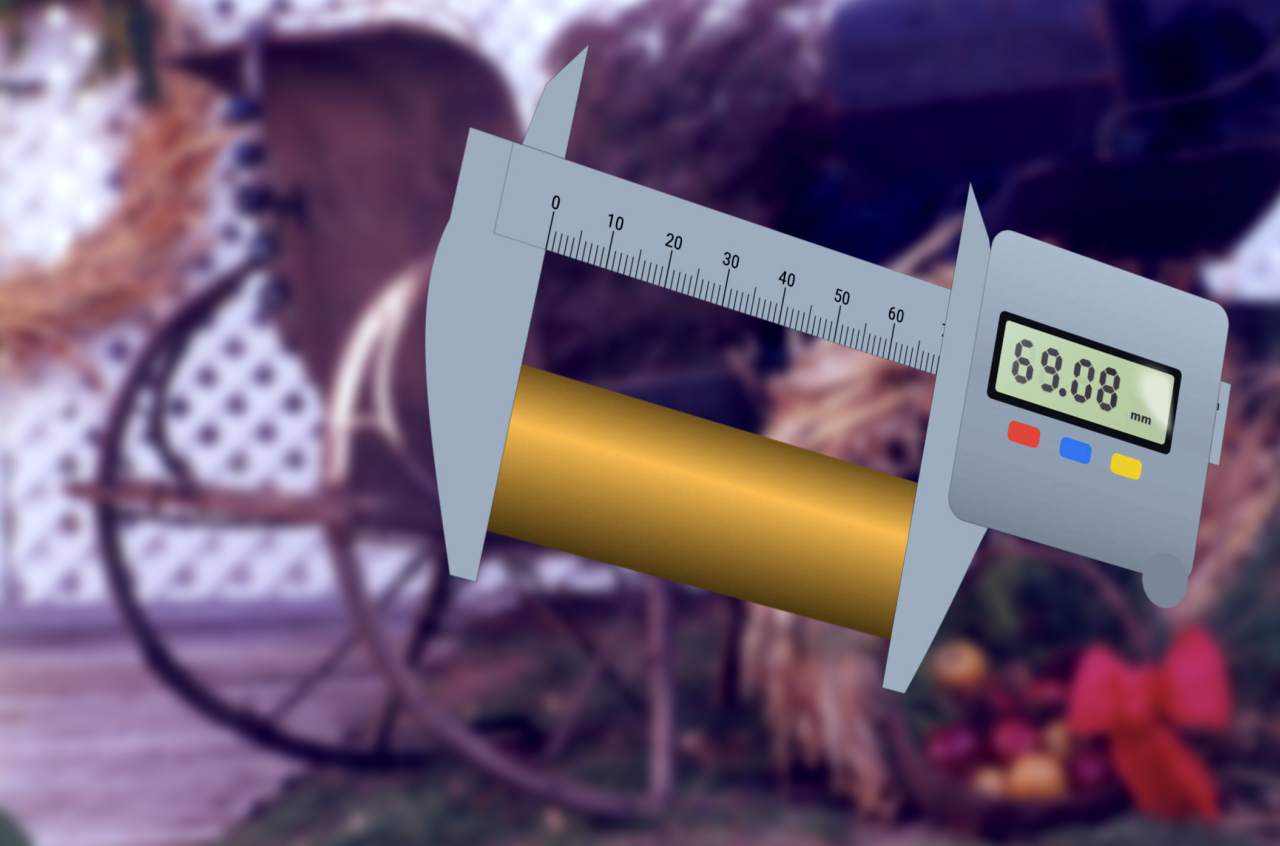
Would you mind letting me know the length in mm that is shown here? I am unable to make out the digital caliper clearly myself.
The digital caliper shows 69.08 mm
